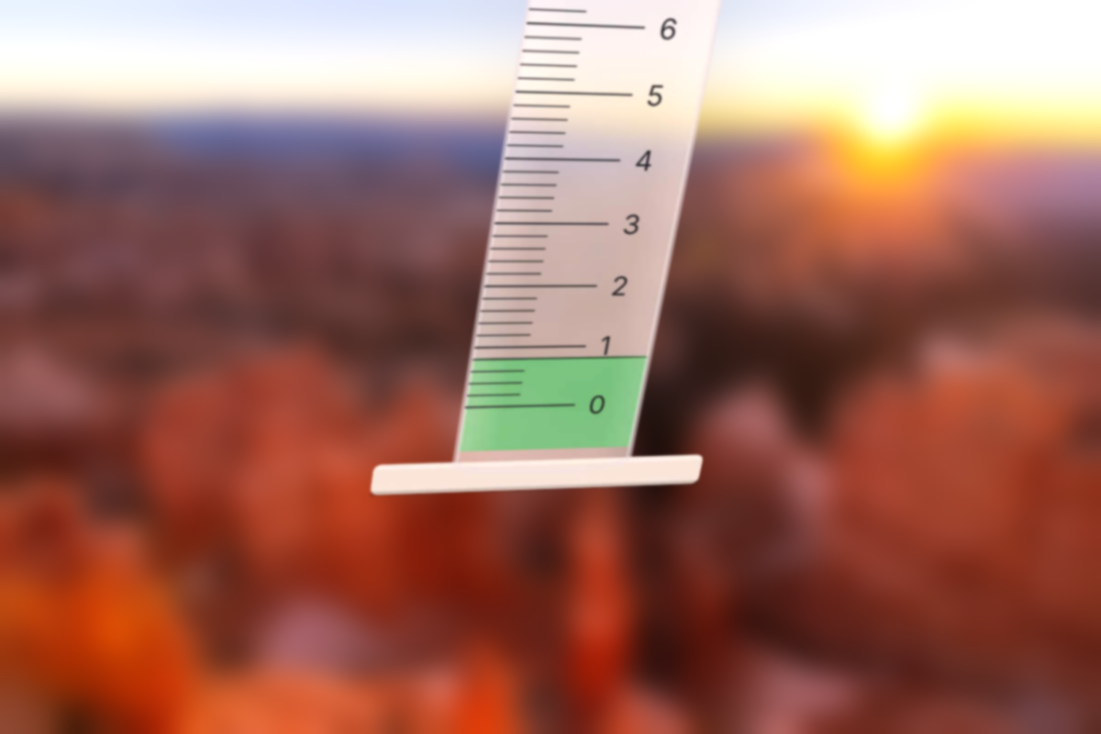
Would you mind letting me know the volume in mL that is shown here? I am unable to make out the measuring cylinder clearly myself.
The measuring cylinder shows 0.8 mL
